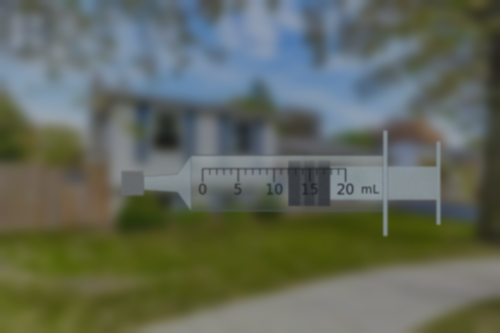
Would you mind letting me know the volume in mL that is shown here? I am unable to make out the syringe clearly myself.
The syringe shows 12 mL
